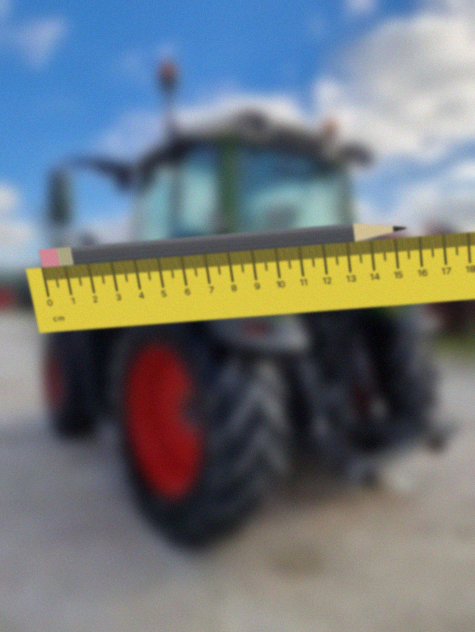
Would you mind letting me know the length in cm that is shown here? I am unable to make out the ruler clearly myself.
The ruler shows 15.5 cm
